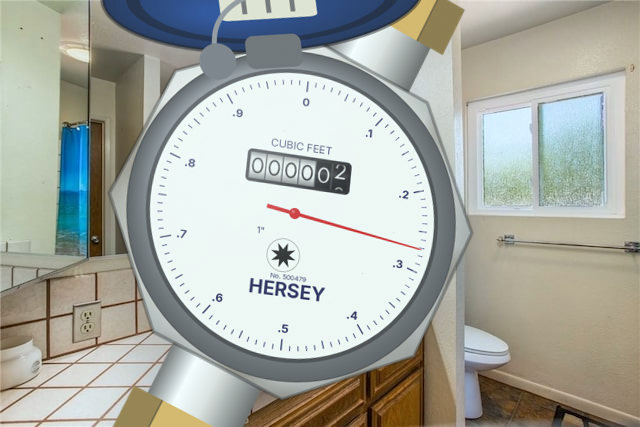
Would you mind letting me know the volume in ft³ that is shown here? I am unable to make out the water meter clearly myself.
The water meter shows 2.27 ft³
